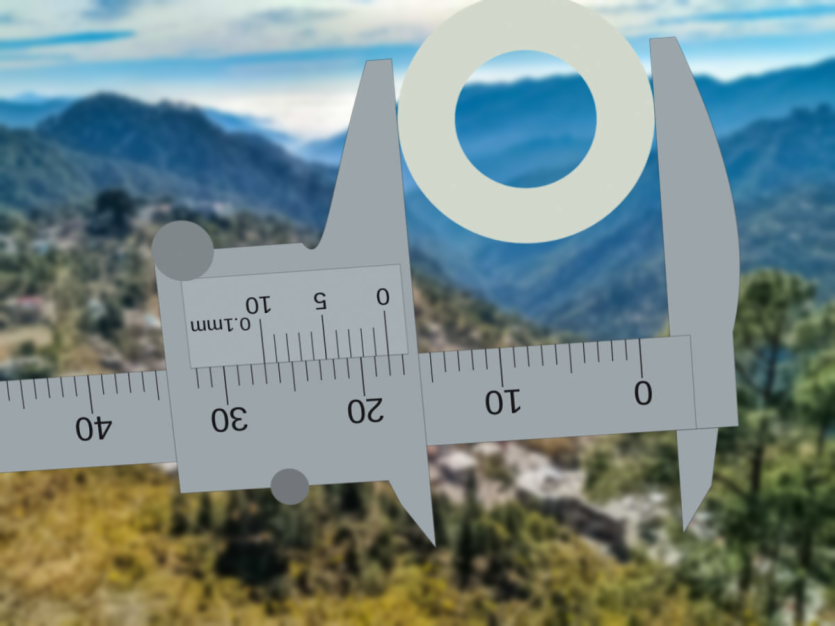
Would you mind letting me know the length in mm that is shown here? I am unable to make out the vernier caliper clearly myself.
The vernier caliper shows 18.0 mm
